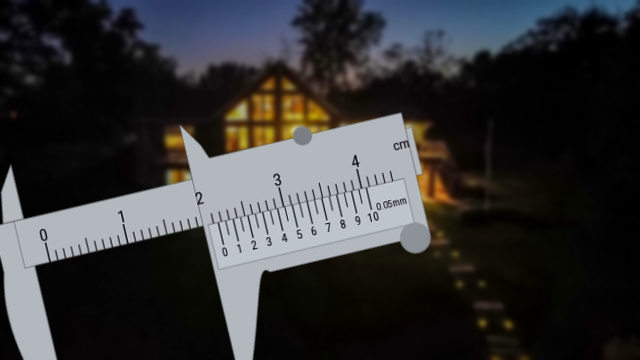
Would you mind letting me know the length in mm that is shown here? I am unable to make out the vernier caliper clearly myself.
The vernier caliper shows 21.6 mm
